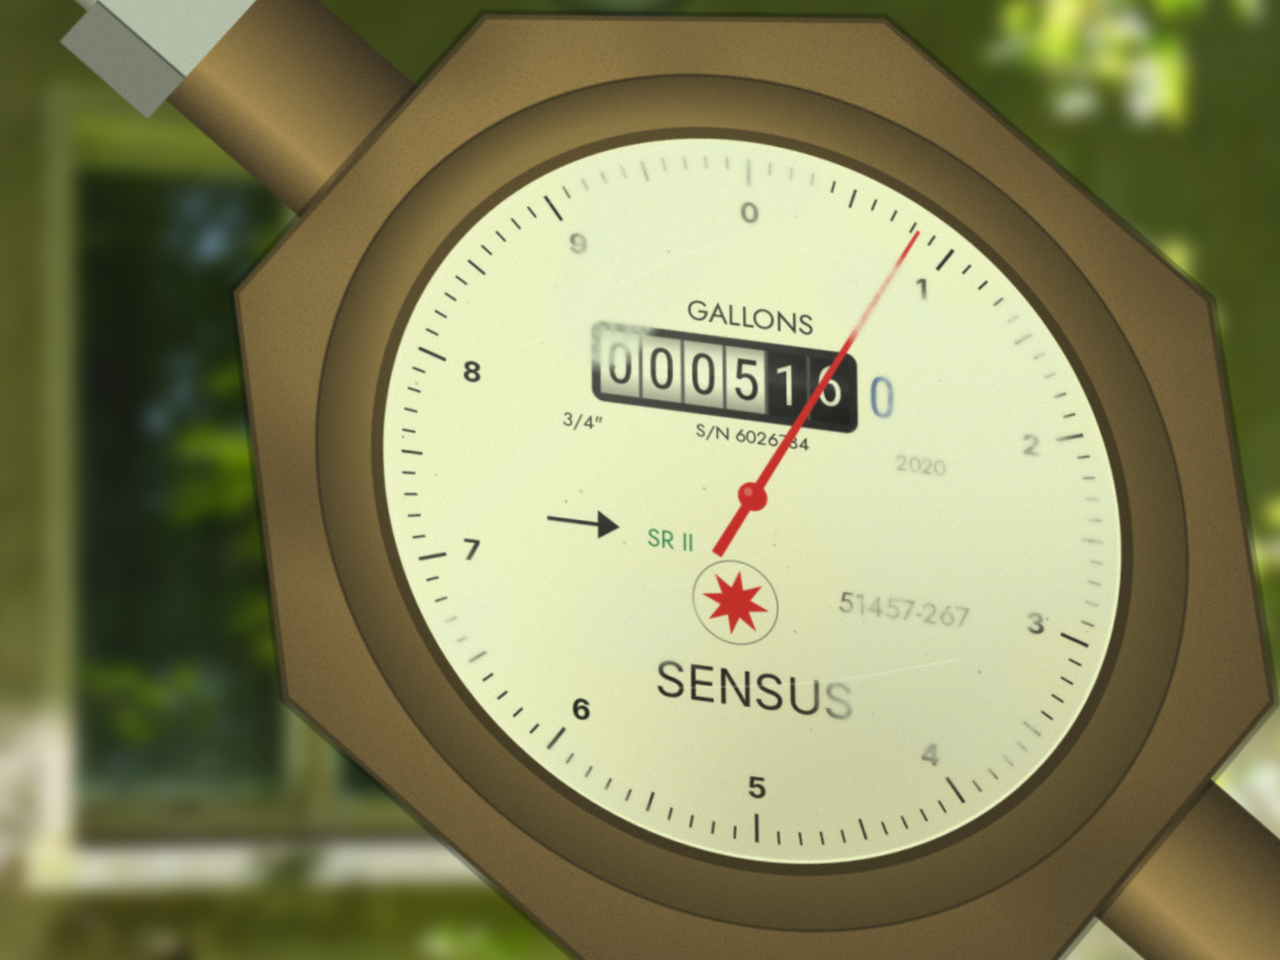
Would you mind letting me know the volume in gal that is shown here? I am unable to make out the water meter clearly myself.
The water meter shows 5160.8 gal
